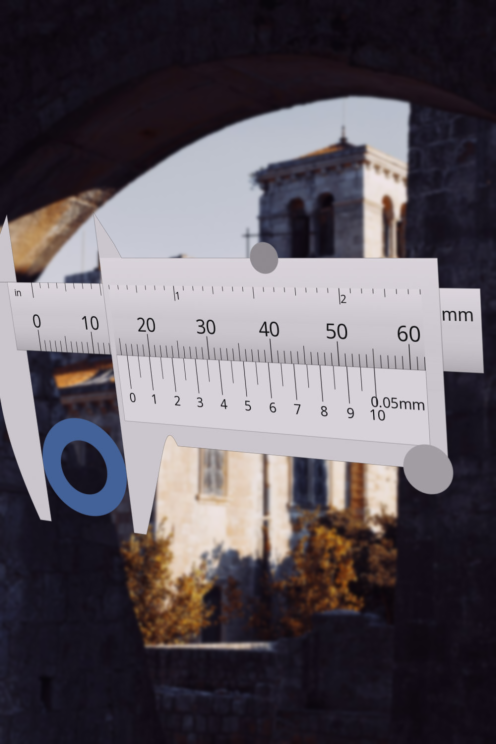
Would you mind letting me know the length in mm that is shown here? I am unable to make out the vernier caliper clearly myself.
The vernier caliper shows 16.0 mm
